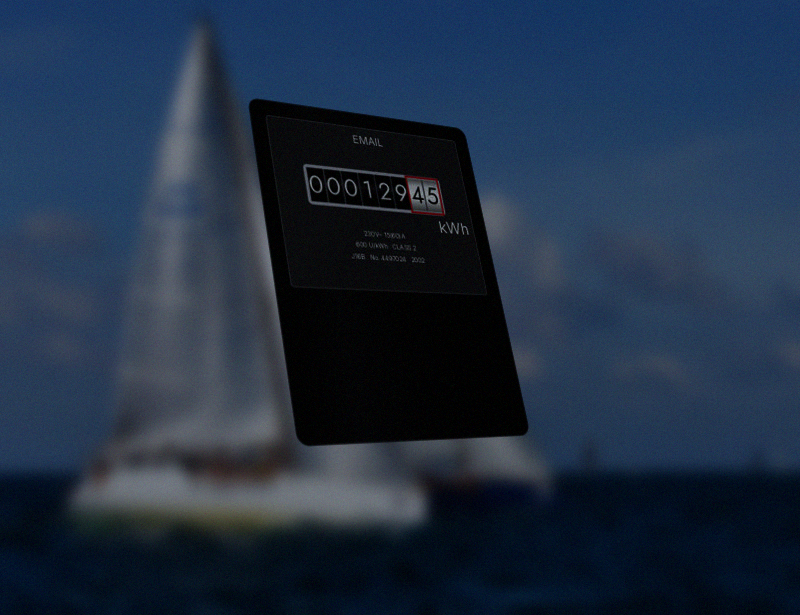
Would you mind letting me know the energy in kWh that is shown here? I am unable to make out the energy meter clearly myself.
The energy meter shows 129.45 kWh
